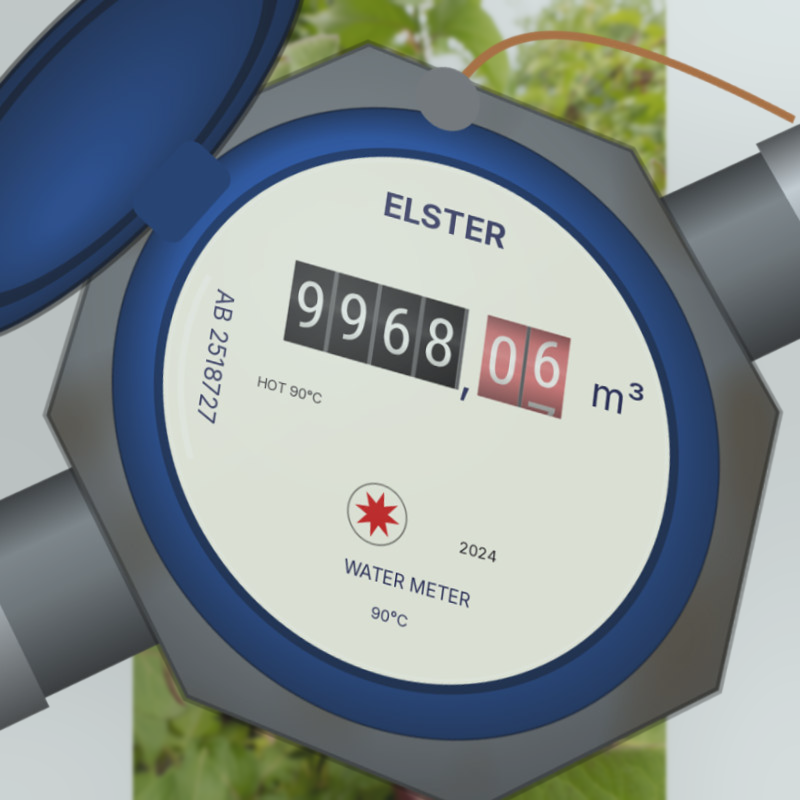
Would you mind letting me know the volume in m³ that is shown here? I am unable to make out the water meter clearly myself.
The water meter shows 9968.06 m³
